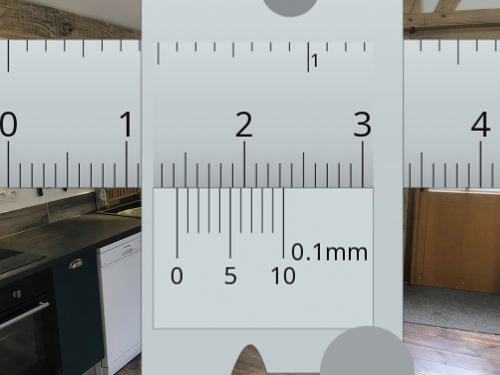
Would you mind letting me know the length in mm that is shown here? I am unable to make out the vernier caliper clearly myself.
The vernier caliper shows 14.3 mm
